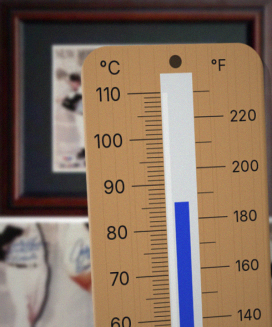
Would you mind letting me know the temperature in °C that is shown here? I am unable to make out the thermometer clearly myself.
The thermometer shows 86 °C
